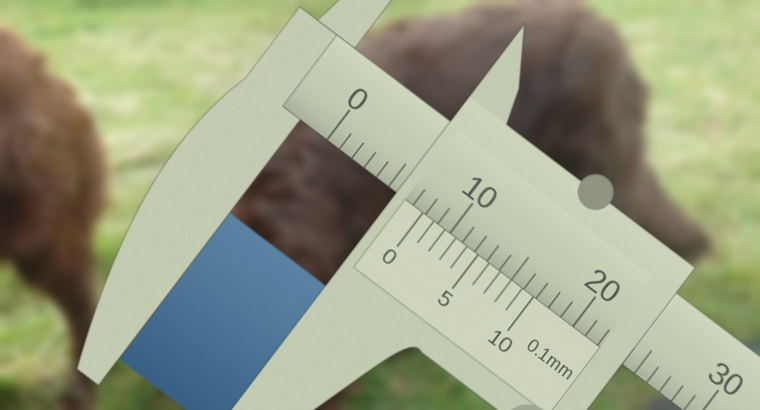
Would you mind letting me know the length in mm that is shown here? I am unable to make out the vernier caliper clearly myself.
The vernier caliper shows 7.8 mm
